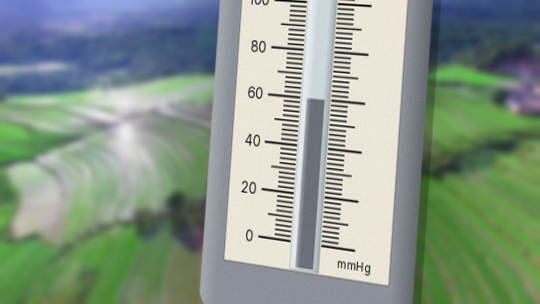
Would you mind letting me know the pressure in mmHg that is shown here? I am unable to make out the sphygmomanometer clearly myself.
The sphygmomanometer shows 60 mmHg
